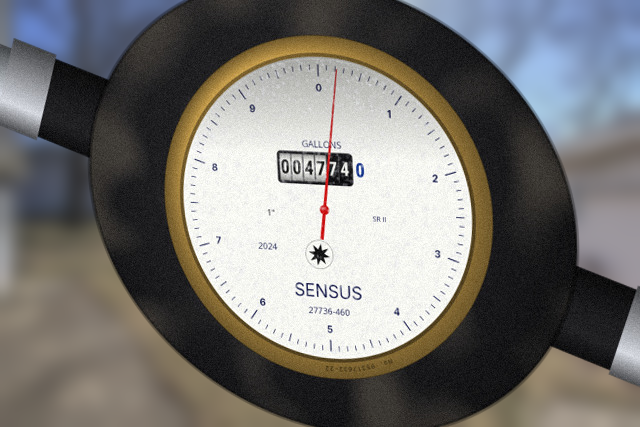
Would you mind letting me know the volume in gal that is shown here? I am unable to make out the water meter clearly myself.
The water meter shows 47740.2 gal
